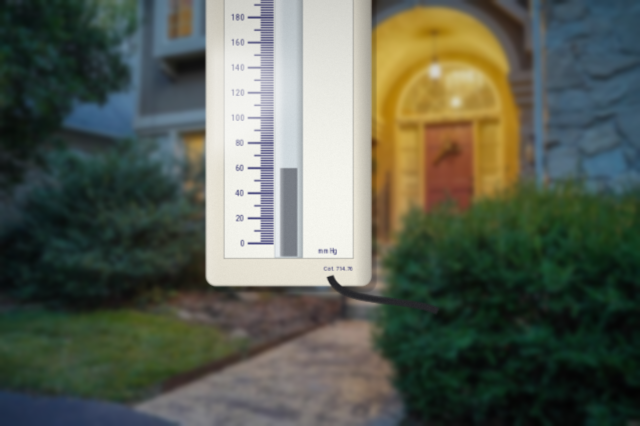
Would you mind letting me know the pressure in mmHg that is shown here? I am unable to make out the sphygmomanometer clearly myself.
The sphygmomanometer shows 60 mmHg
